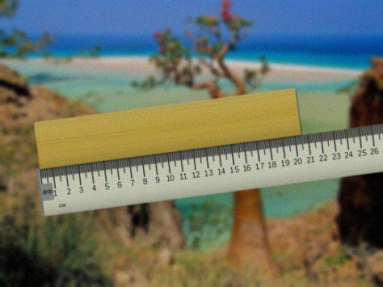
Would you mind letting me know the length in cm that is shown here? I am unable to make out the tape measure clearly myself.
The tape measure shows 20.5 cm
